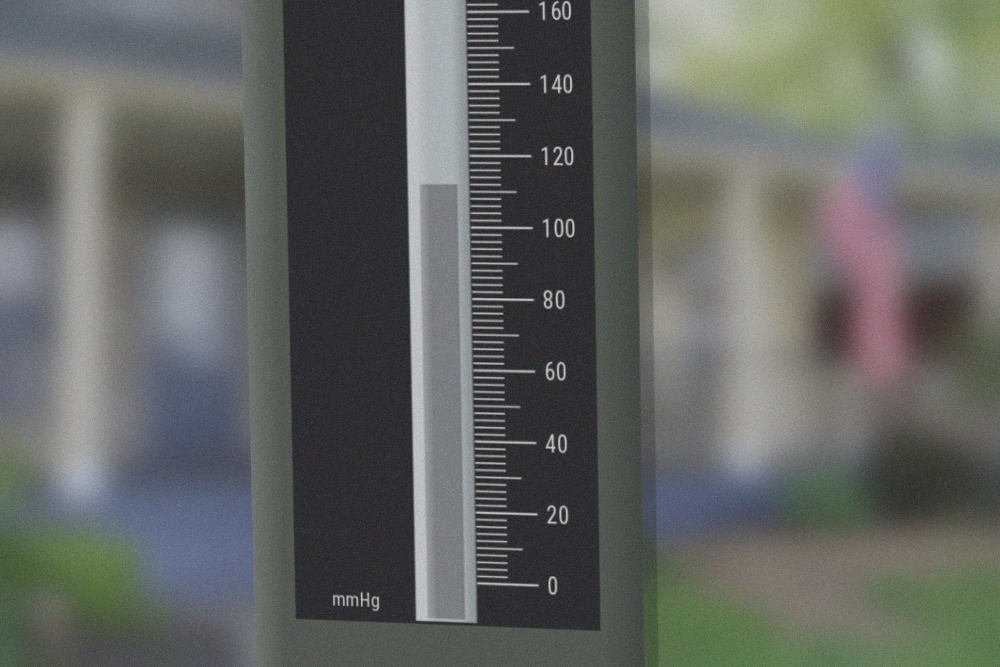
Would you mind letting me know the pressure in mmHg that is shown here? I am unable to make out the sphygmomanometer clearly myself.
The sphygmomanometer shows 112 mmHg
